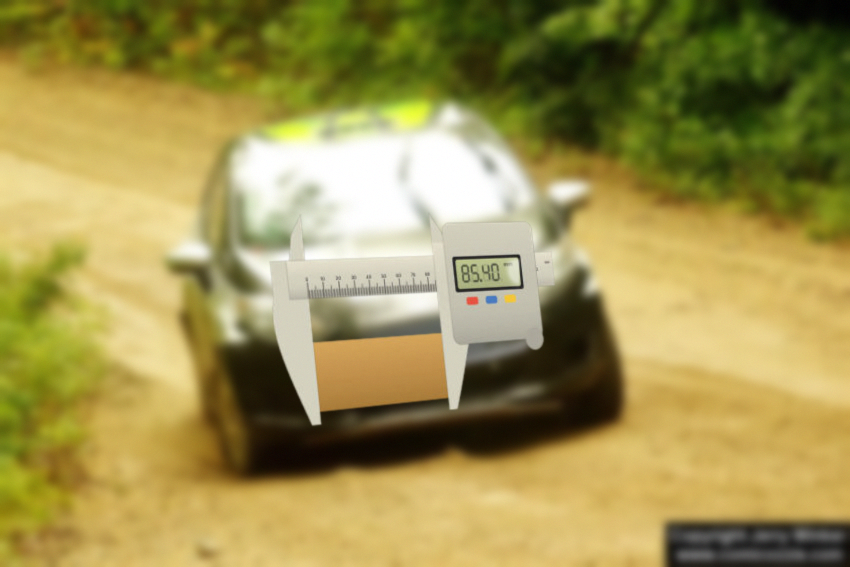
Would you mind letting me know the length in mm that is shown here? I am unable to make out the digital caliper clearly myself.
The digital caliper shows 85.40 mm
